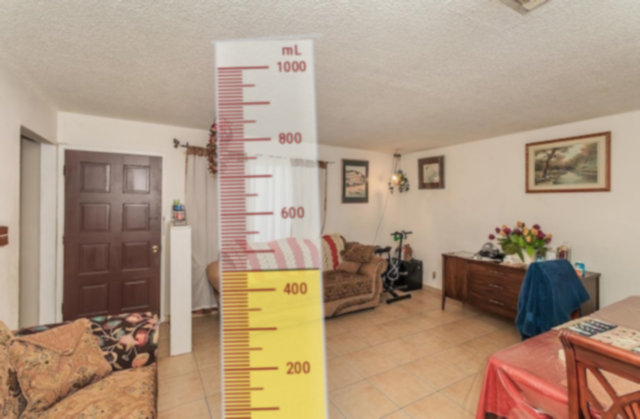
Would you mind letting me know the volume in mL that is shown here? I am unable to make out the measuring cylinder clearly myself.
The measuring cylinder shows 450 mL
